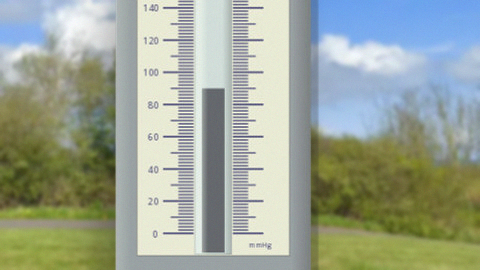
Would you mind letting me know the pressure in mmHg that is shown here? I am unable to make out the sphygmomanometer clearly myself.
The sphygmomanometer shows 90 mmHg
